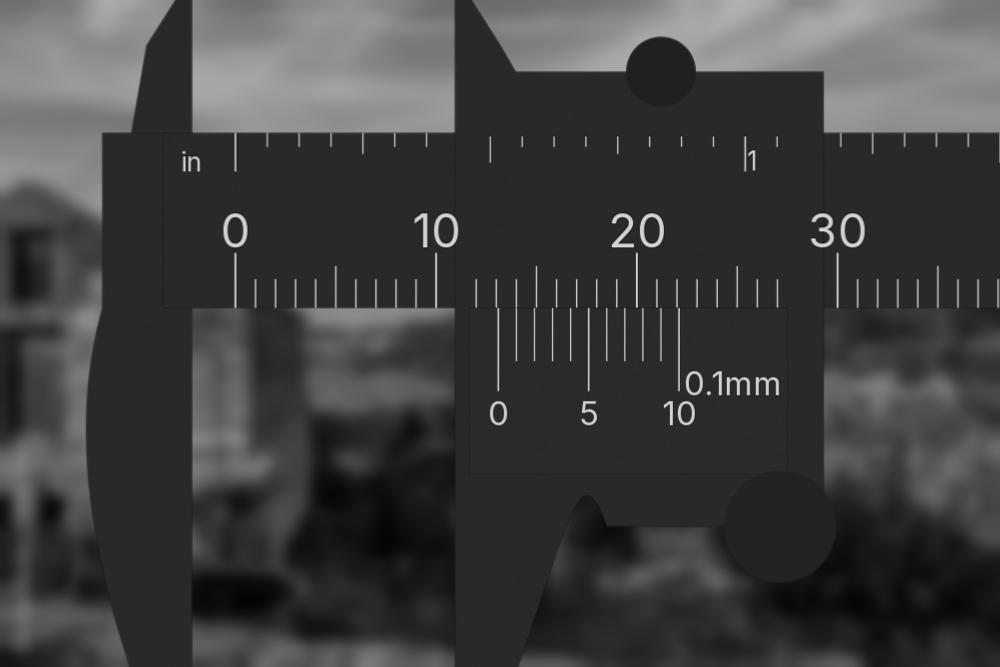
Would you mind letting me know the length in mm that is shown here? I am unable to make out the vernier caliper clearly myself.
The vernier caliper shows 13.1 mm
